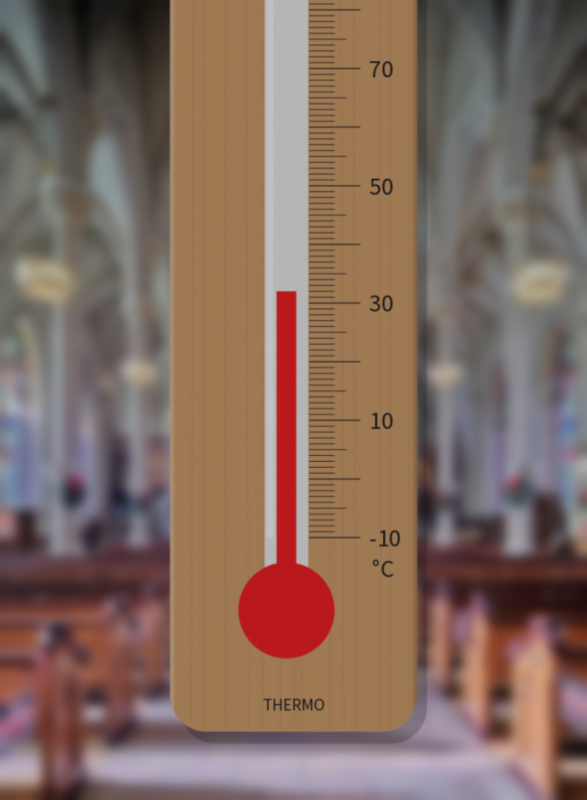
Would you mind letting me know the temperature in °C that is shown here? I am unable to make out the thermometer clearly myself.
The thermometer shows 32 °C
